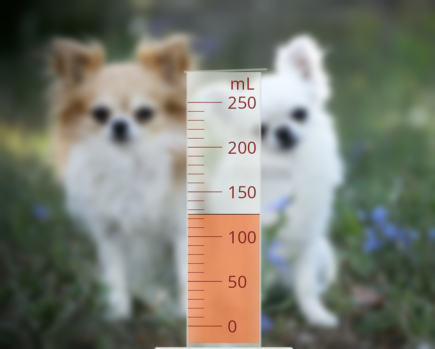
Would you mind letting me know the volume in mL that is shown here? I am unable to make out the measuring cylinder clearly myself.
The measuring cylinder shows 125 mL
